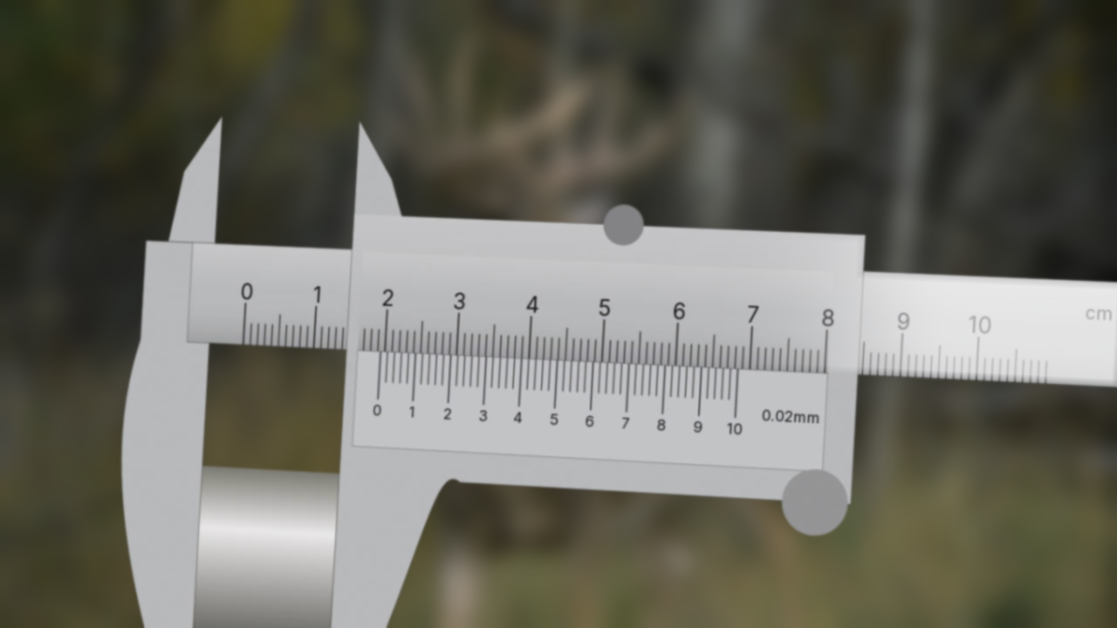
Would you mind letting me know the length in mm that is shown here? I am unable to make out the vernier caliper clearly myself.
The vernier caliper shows 19.4 mm
